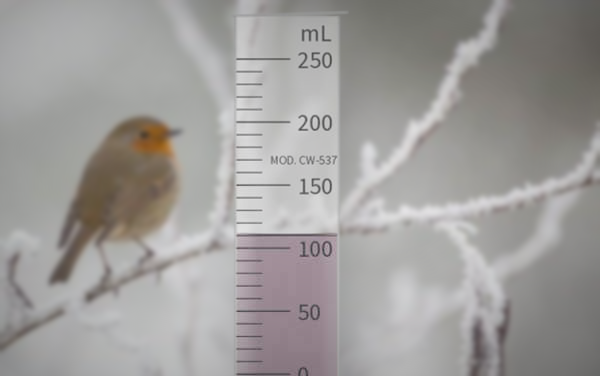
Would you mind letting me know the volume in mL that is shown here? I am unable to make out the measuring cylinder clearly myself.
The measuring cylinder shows 110 mL
